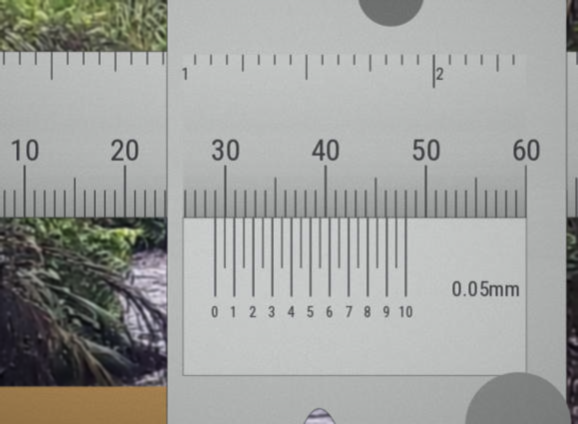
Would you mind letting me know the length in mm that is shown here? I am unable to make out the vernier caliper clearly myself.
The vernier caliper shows 29.0 mm
